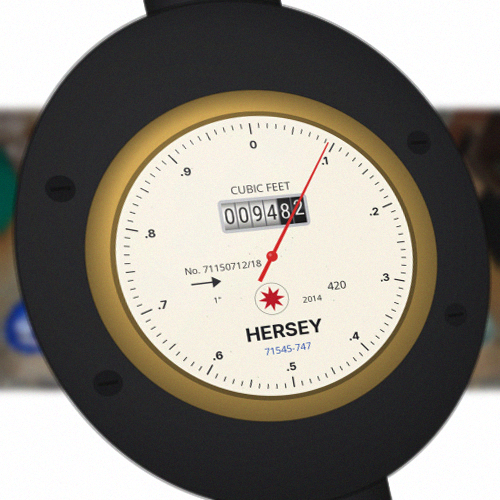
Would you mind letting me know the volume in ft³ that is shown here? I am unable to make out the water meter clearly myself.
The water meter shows 9482.09 ft³
